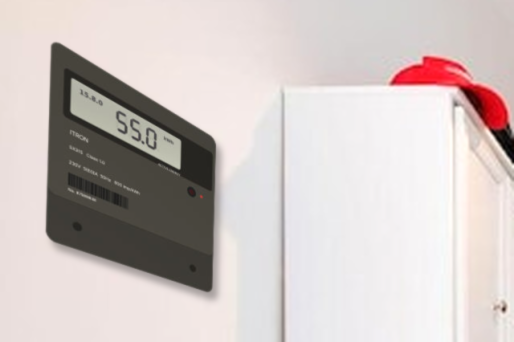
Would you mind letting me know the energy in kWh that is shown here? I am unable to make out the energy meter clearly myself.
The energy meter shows 55.0 kWh
